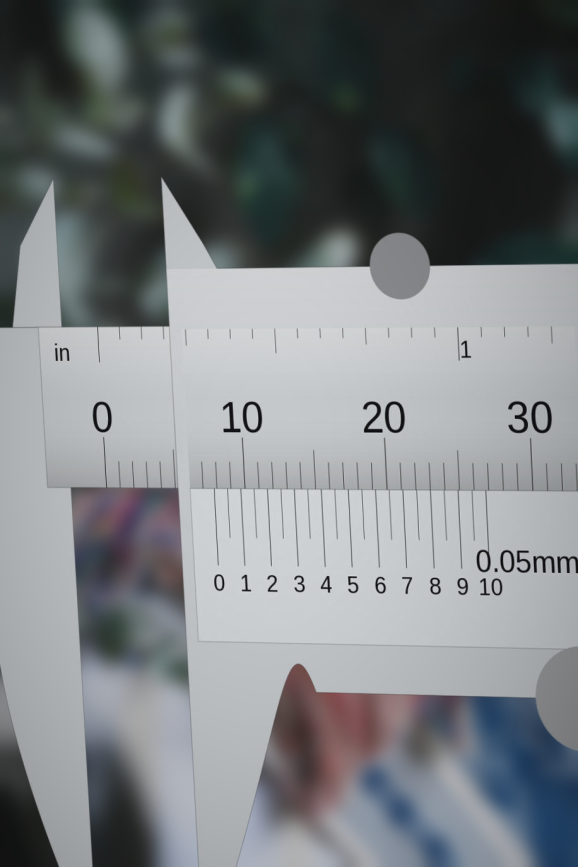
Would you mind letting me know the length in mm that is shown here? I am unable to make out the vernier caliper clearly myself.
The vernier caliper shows 7.8 mm
